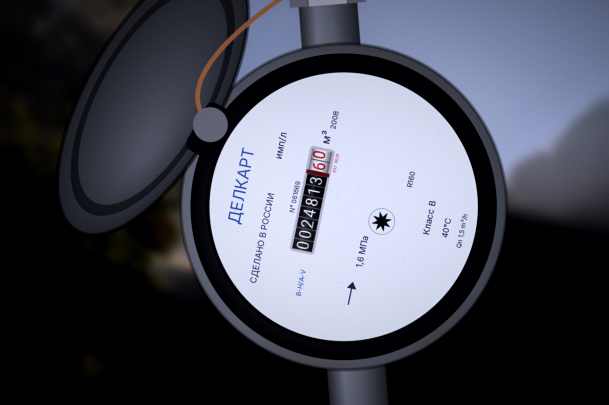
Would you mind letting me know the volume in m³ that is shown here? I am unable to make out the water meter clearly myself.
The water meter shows 24813.60 m³
